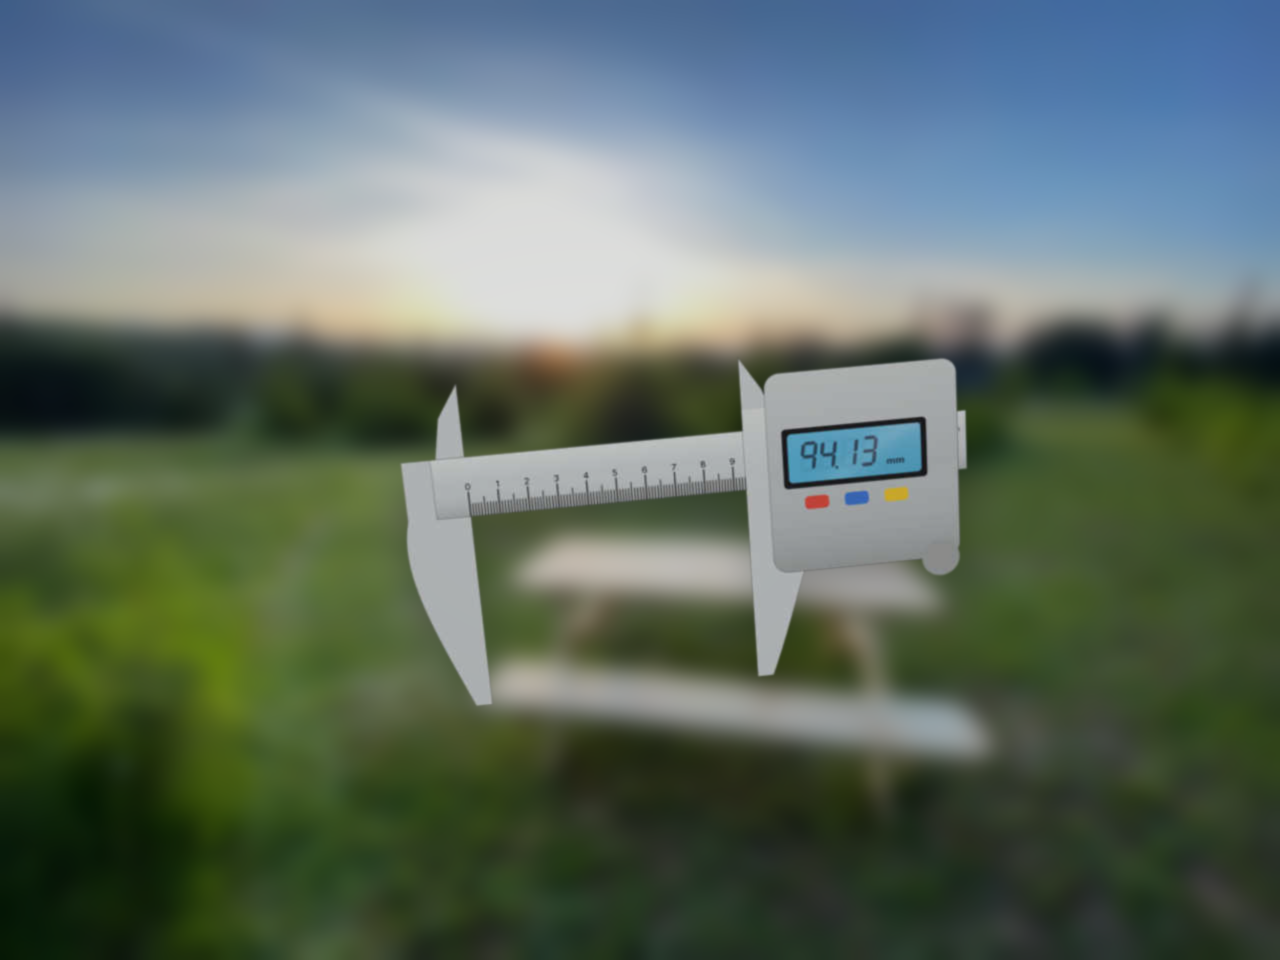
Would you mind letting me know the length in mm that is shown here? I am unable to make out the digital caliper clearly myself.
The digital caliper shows 94.13 mm
